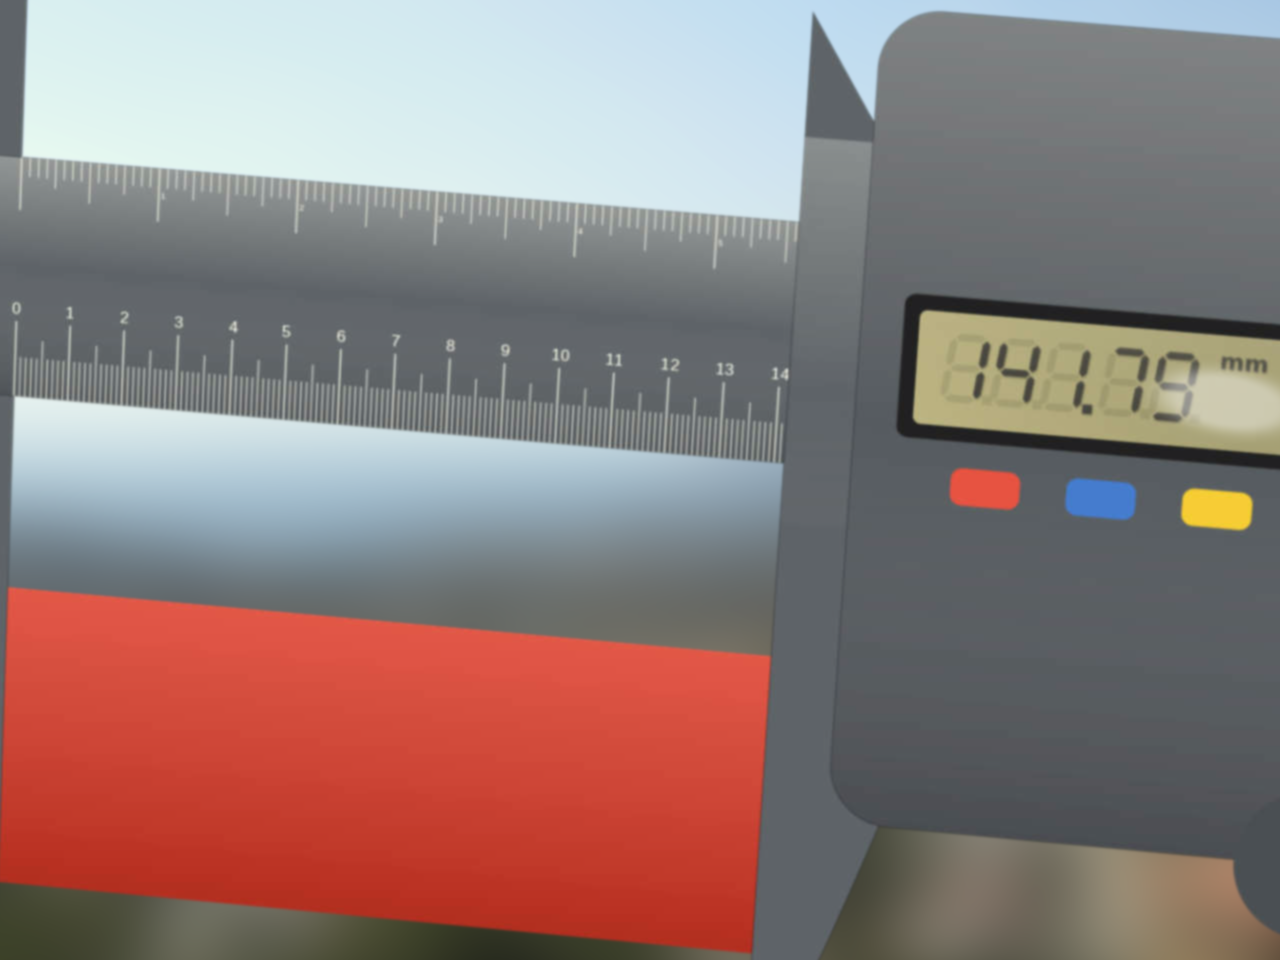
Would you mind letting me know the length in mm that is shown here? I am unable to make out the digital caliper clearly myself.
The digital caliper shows 141.79 mm
